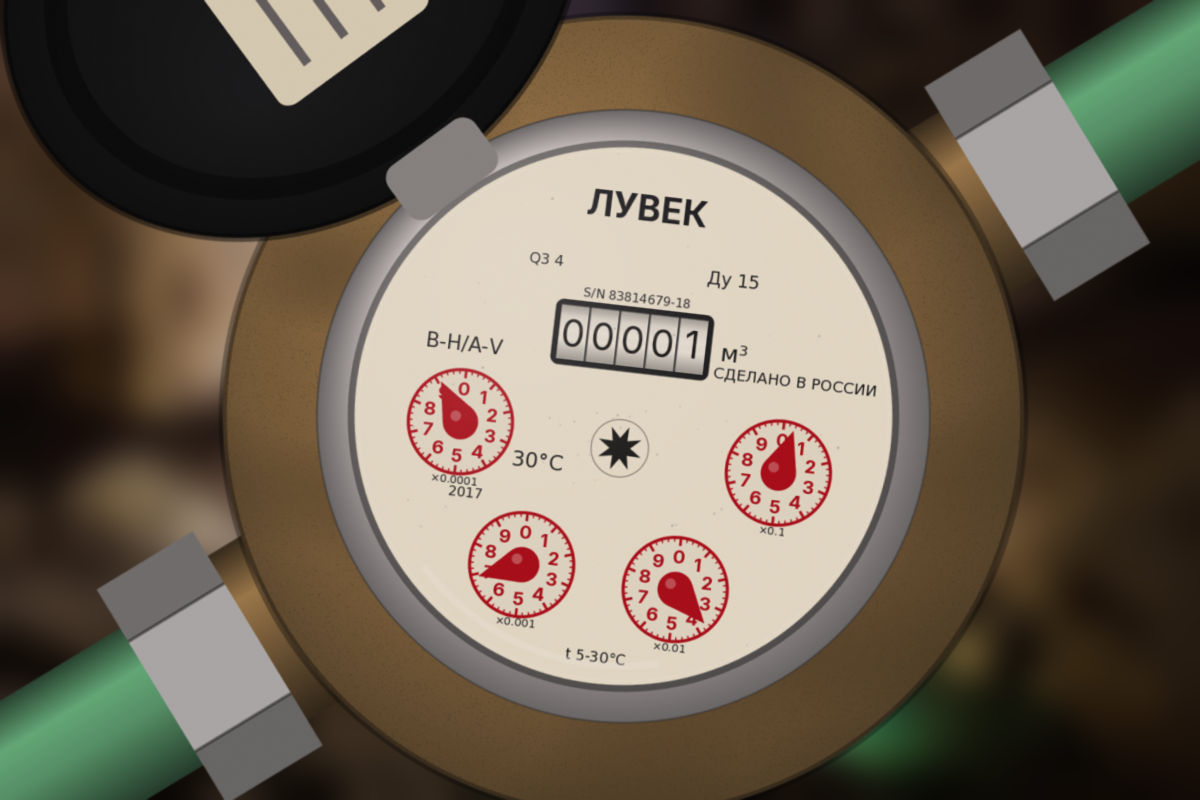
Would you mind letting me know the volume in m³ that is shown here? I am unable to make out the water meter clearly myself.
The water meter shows 1.0369 m³
